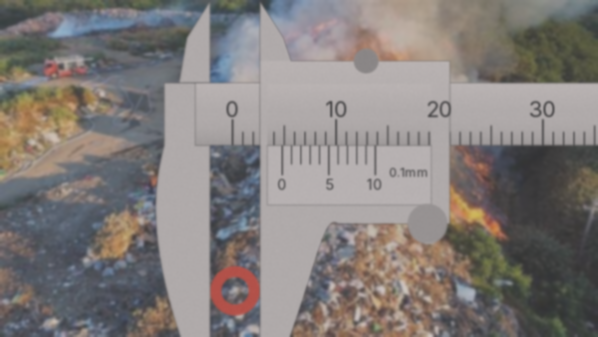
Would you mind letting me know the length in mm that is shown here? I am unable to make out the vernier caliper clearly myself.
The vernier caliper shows 4.8 mm
